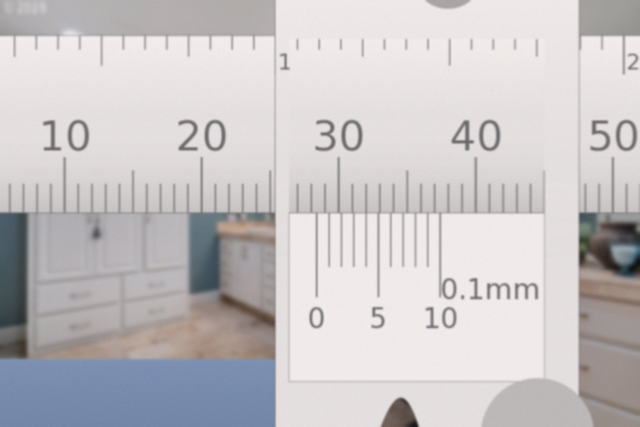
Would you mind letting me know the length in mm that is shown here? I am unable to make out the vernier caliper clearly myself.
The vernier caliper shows 28.4 mm
